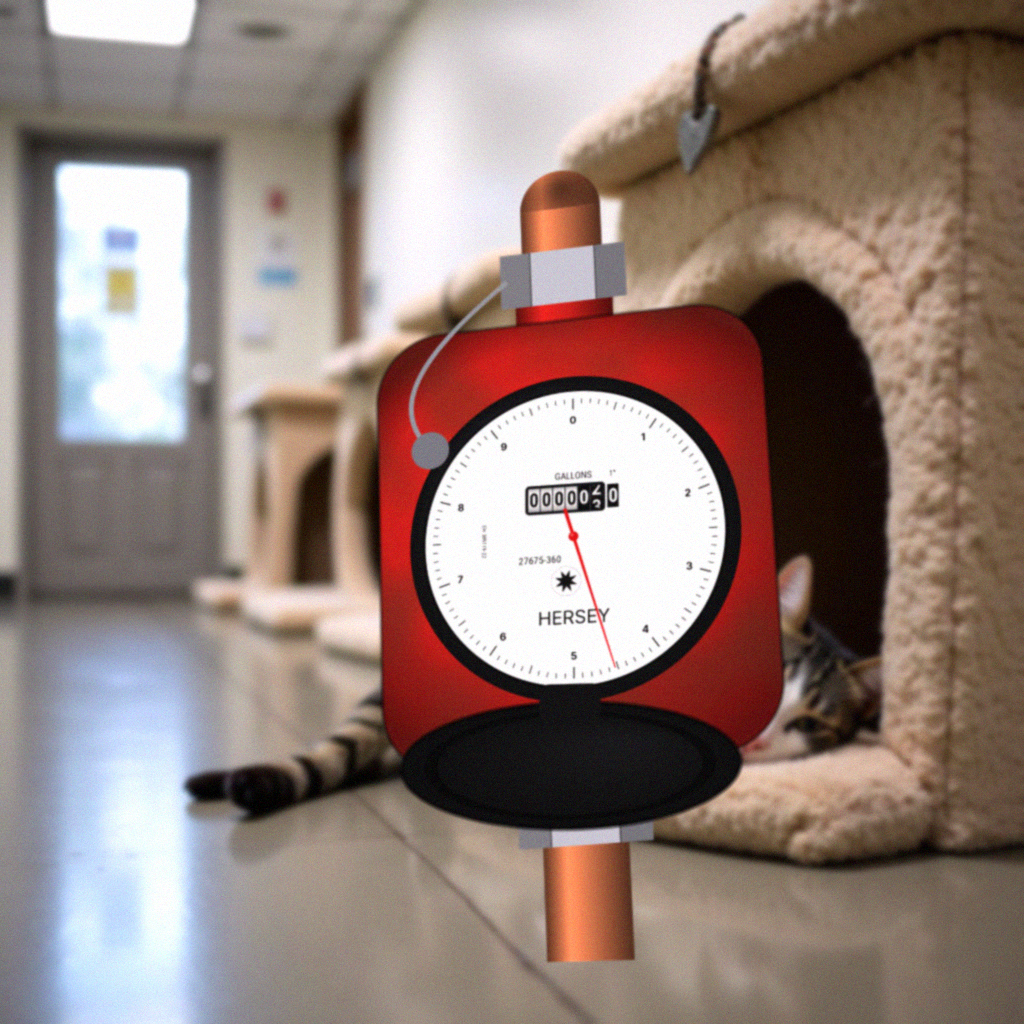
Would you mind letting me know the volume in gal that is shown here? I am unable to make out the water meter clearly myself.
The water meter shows 24.5 gal
